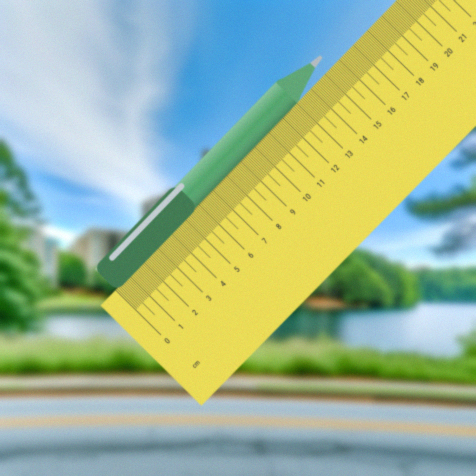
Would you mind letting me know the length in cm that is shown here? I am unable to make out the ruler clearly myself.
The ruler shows 15.5 cm
